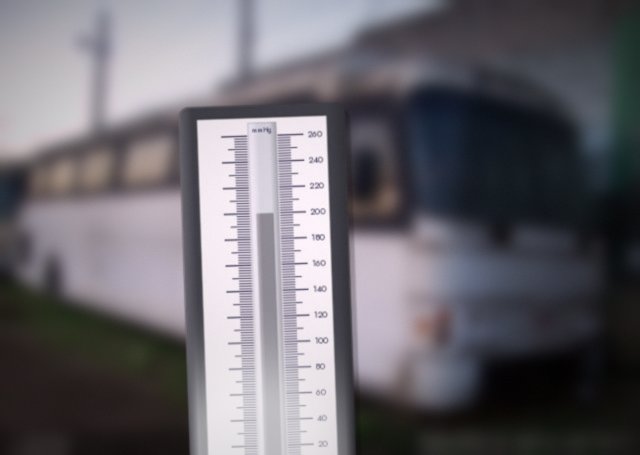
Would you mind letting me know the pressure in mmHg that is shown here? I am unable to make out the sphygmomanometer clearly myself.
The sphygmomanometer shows 200 mmHg
